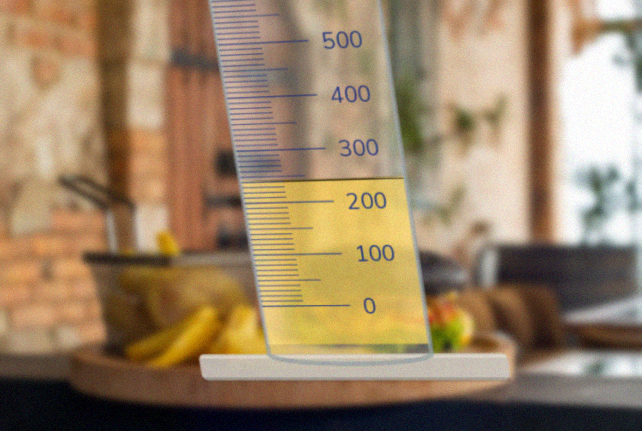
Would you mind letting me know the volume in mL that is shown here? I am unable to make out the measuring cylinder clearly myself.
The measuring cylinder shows 240 mL
